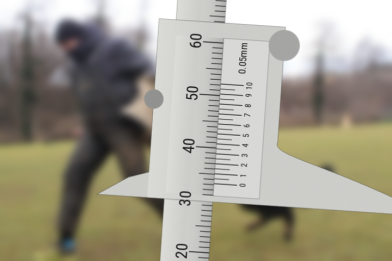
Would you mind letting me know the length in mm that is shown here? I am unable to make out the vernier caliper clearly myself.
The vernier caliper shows 33.2 mm
